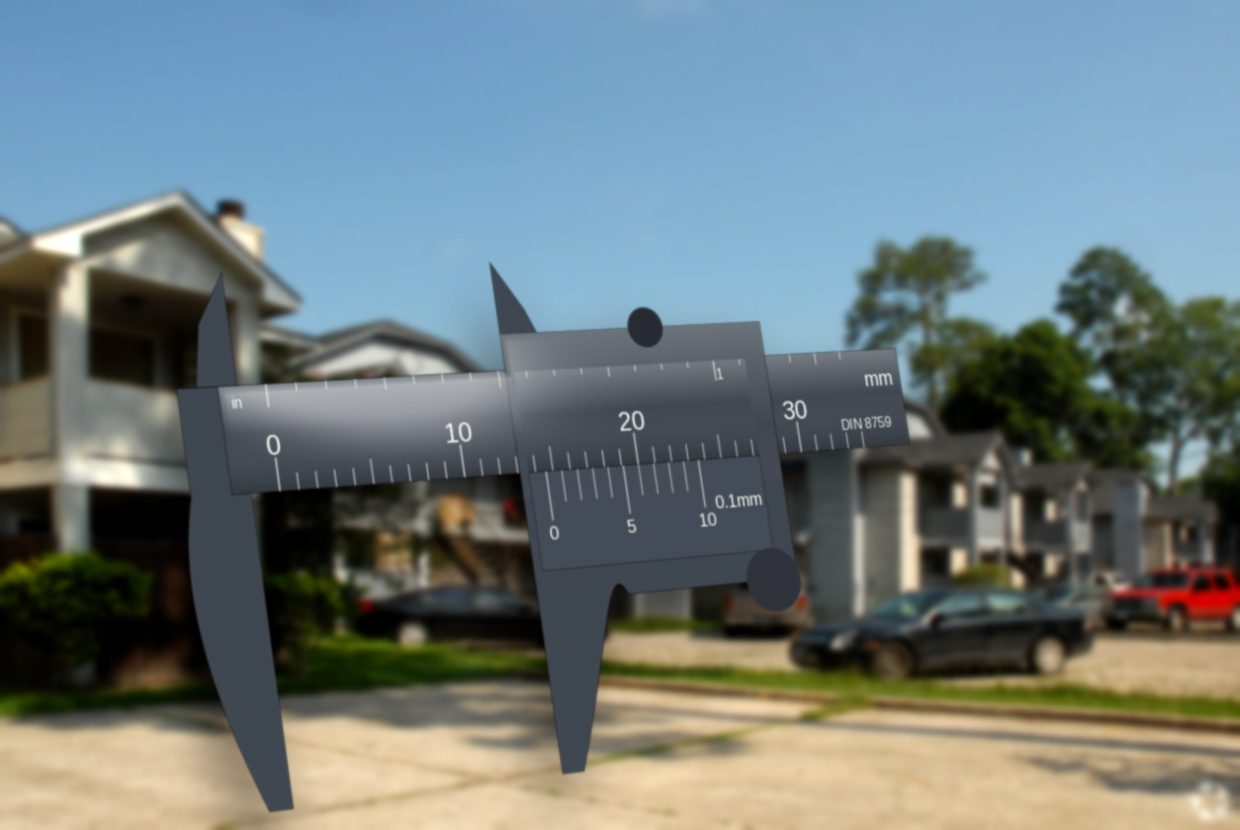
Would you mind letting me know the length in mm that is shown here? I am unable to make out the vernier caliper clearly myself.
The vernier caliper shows 14.6 mm
